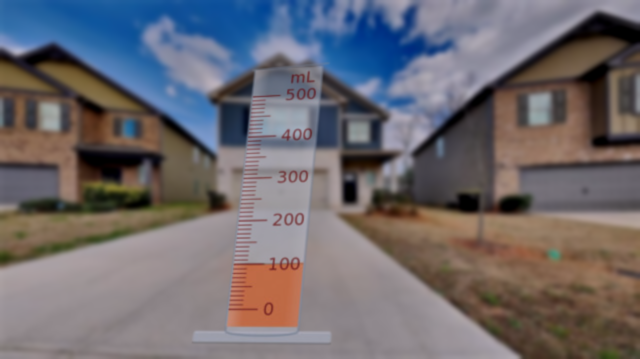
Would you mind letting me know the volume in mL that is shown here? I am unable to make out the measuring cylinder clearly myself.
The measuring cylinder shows 100 mL
